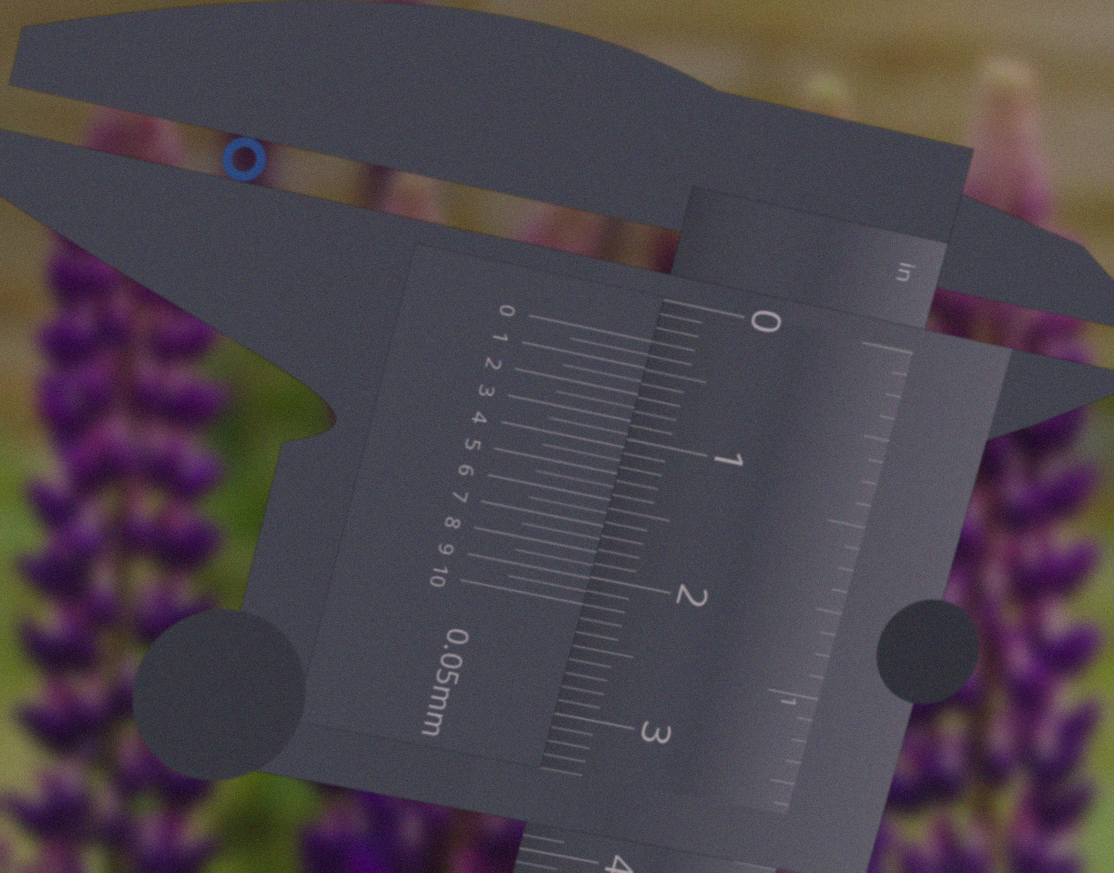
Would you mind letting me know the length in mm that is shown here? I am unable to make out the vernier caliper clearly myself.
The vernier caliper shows 3.0 mm
